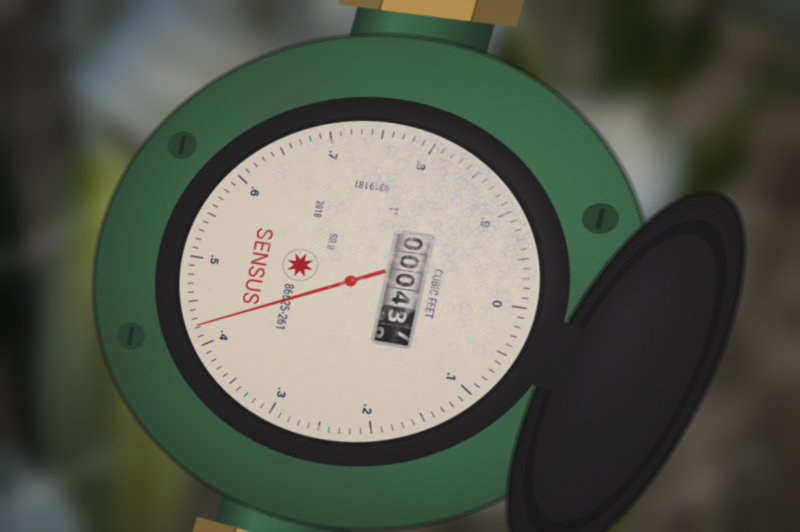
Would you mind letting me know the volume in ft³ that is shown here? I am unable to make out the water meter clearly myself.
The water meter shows 437.42 ft³
